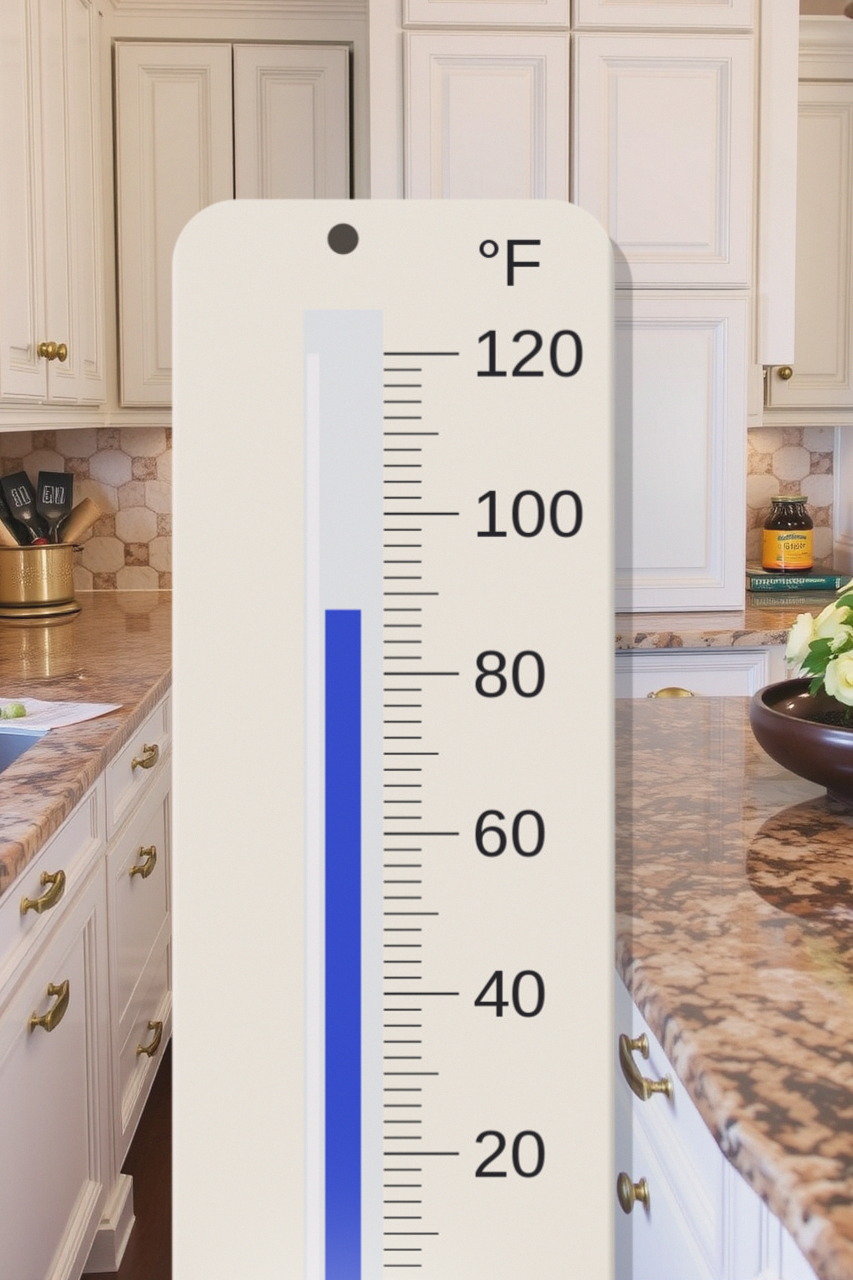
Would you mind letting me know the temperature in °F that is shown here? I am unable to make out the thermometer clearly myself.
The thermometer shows 88 °F
